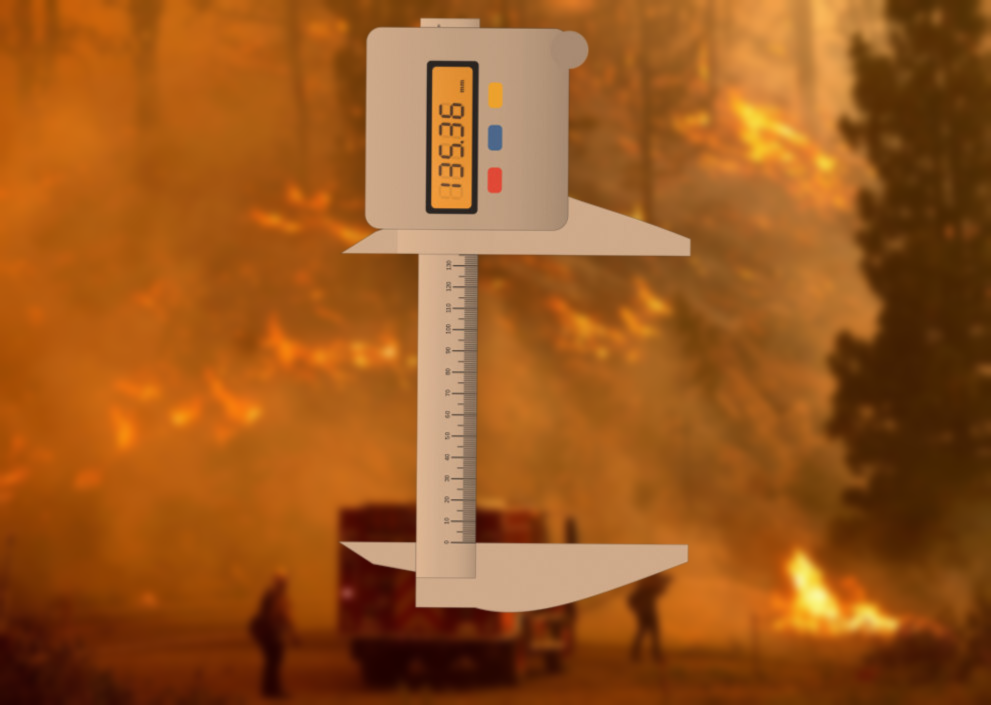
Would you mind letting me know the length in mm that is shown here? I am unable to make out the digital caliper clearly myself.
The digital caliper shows 135.36 mm
